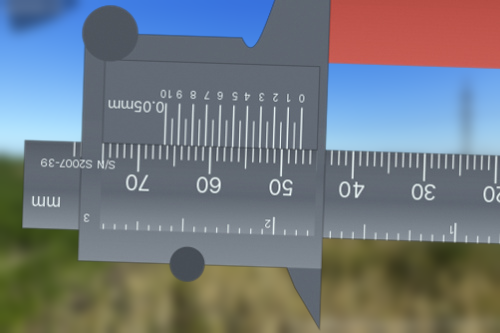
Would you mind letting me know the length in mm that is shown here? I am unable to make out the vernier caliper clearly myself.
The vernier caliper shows 47.4 mm
